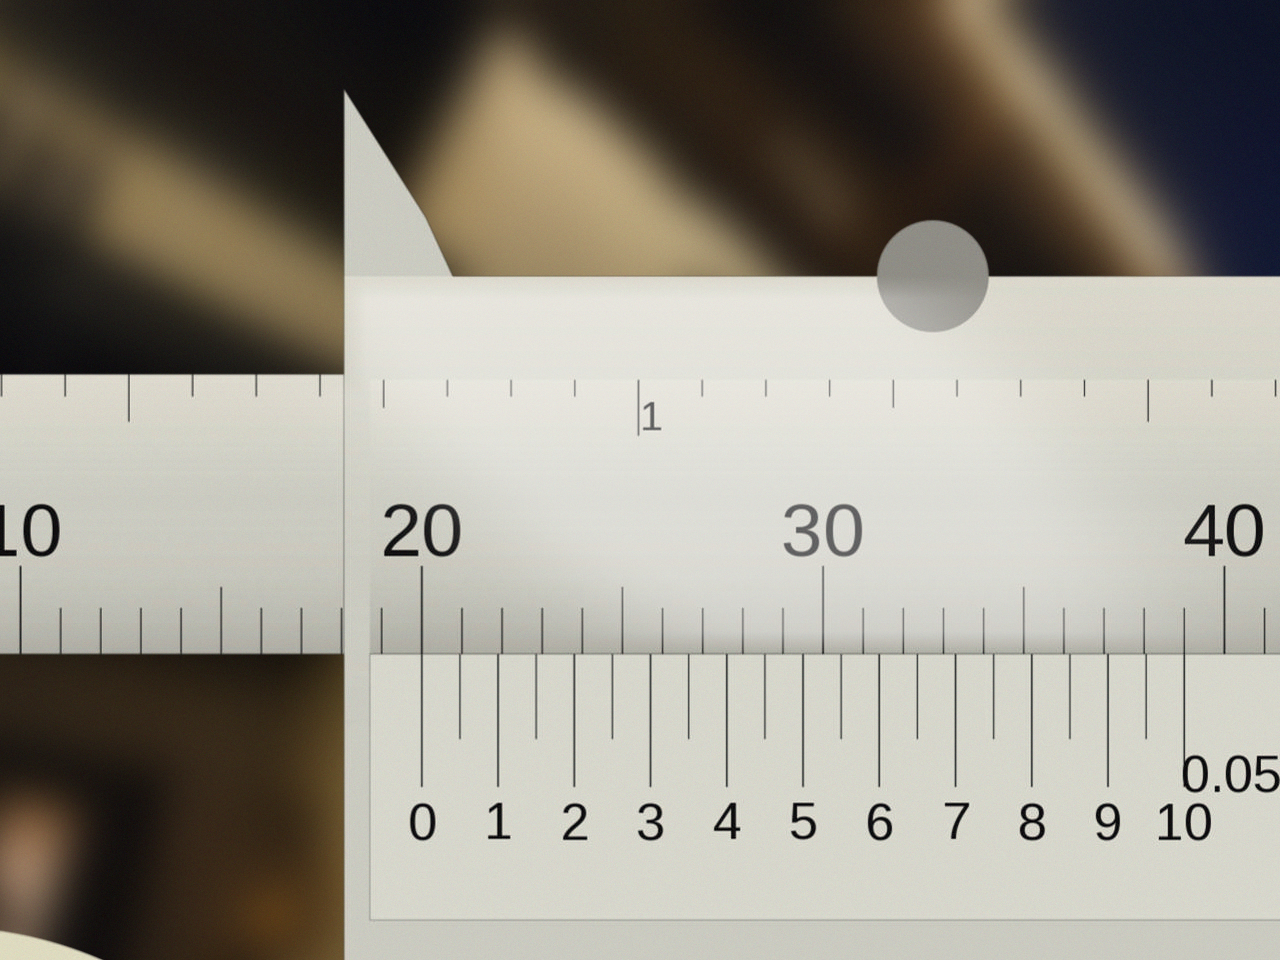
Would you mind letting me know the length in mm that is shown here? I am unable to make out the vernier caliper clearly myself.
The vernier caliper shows 20.00 mm
